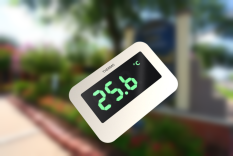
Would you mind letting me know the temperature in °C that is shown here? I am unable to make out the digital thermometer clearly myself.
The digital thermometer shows 25.6 °C
